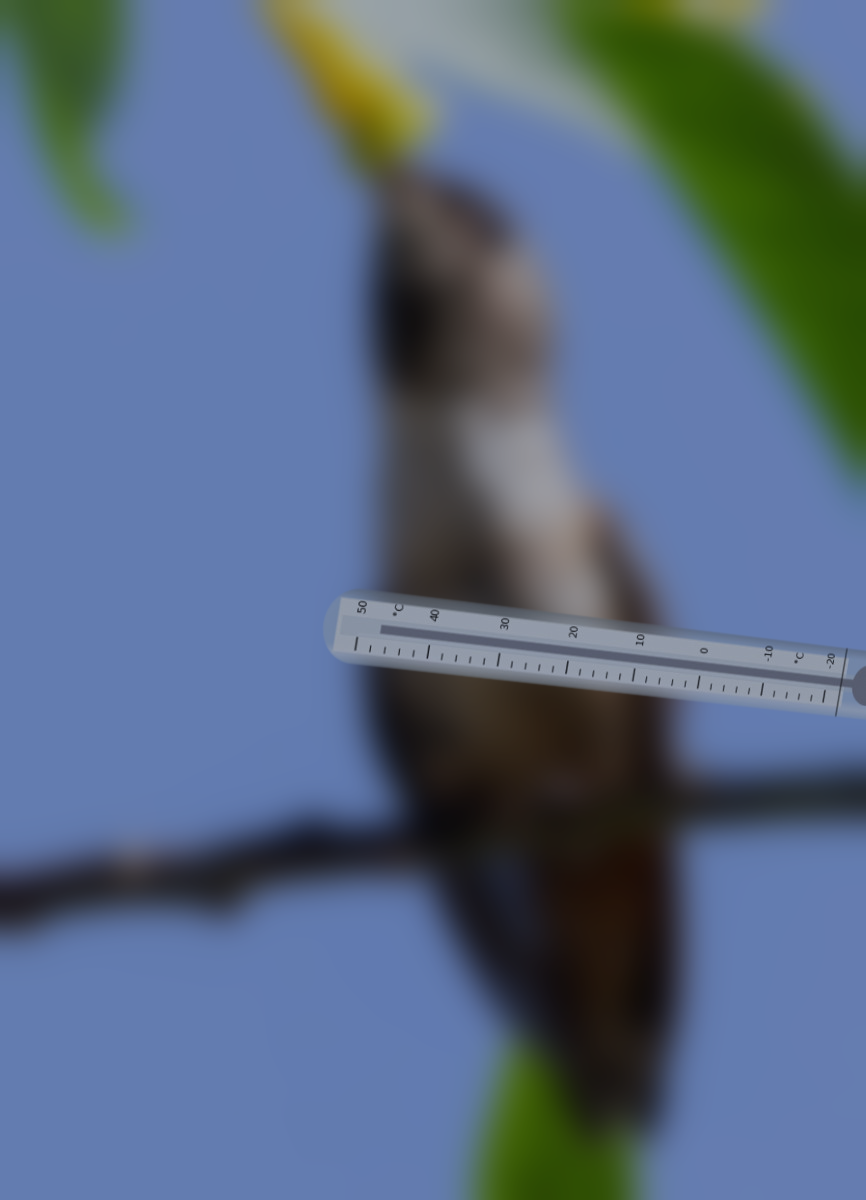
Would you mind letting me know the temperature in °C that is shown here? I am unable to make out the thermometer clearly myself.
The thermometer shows 47 °C
